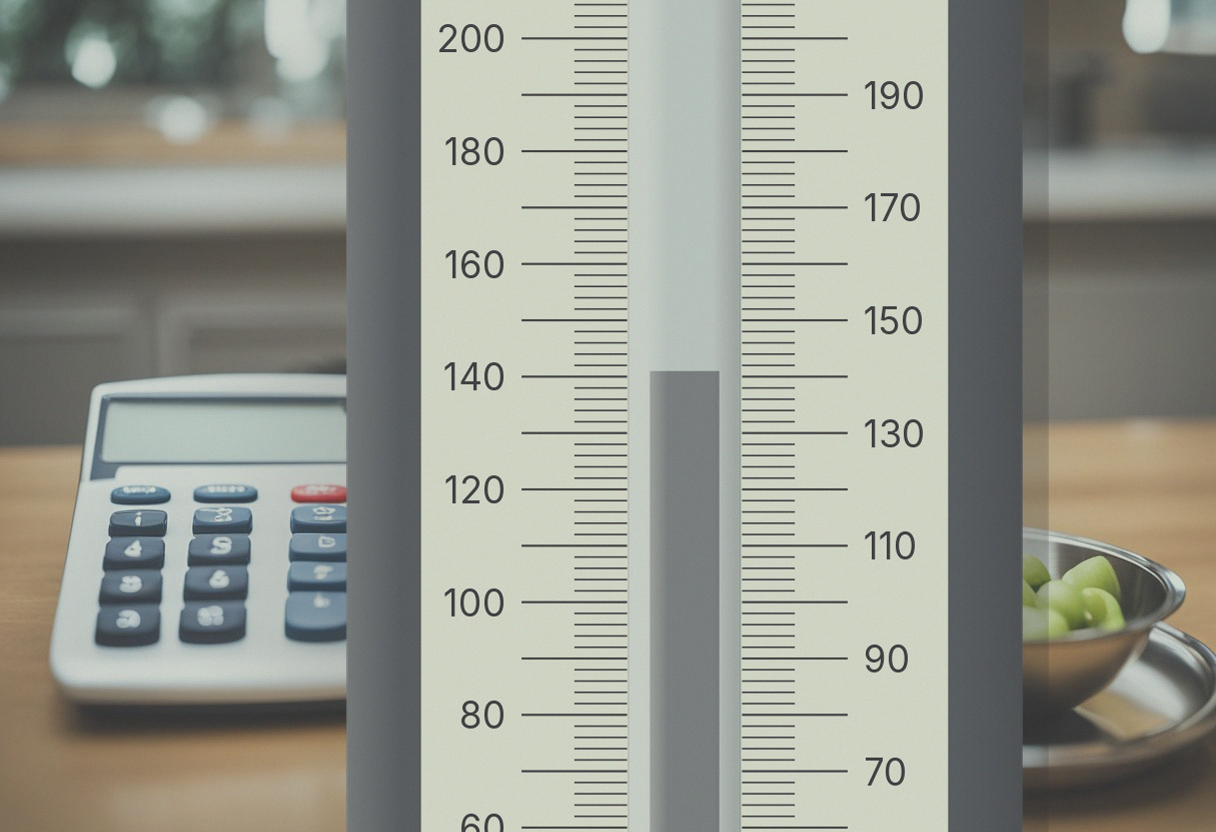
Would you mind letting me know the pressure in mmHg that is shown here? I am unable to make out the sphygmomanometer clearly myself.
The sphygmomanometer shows 141 mmHg
